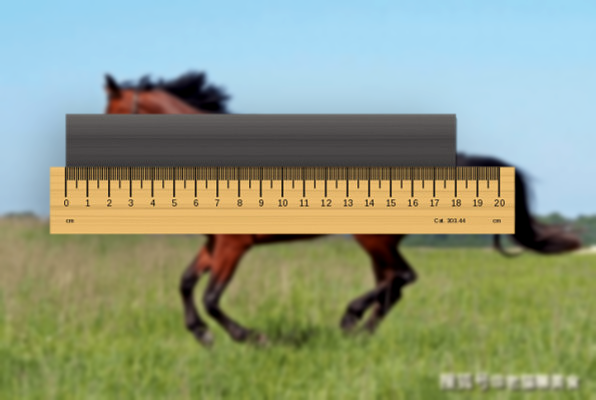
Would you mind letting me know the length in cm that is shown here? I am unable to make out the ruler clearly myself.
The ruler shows 18 cm
